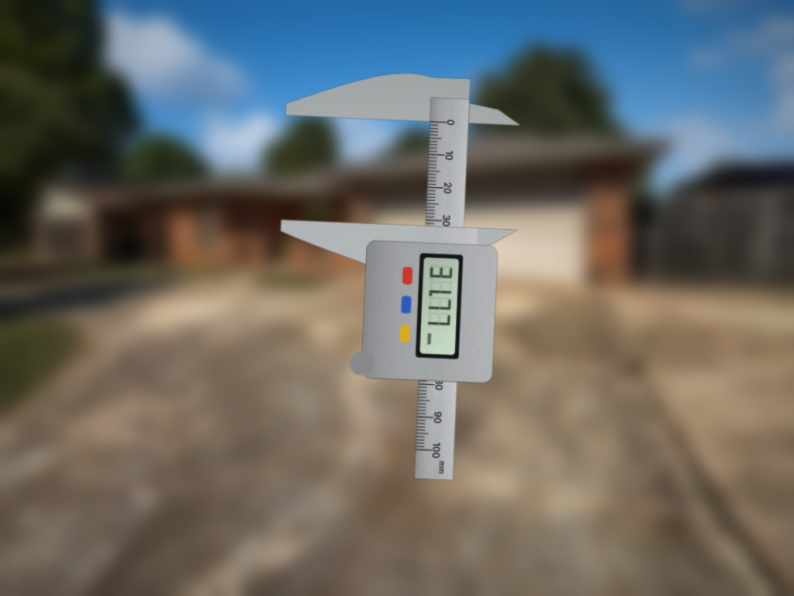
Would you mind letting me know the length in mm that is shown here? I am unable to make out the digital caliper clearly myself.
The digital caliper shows 31.77 mm
